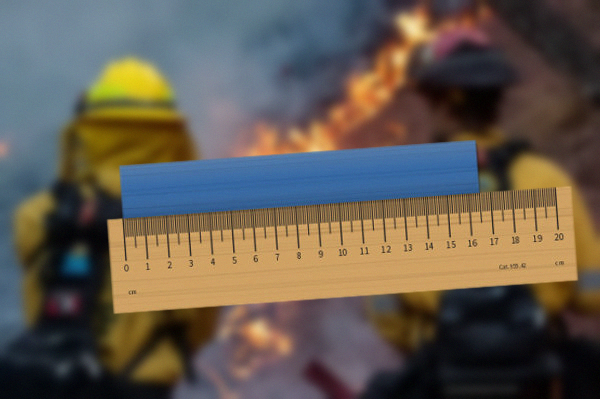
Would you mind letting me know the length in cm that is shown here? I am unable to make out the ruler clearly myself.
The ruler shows 16.5 cm
